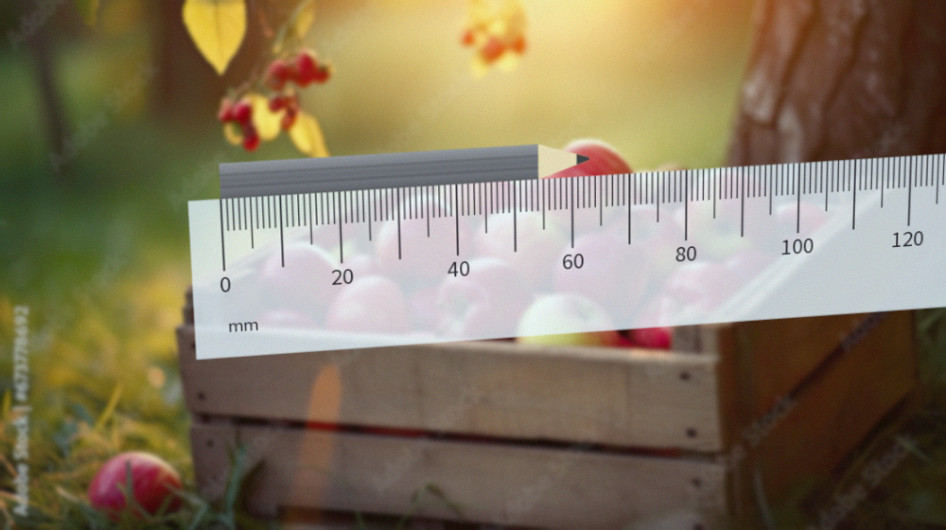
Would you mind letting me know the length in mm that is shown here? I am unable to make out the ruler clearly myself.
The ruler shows 63 mm
